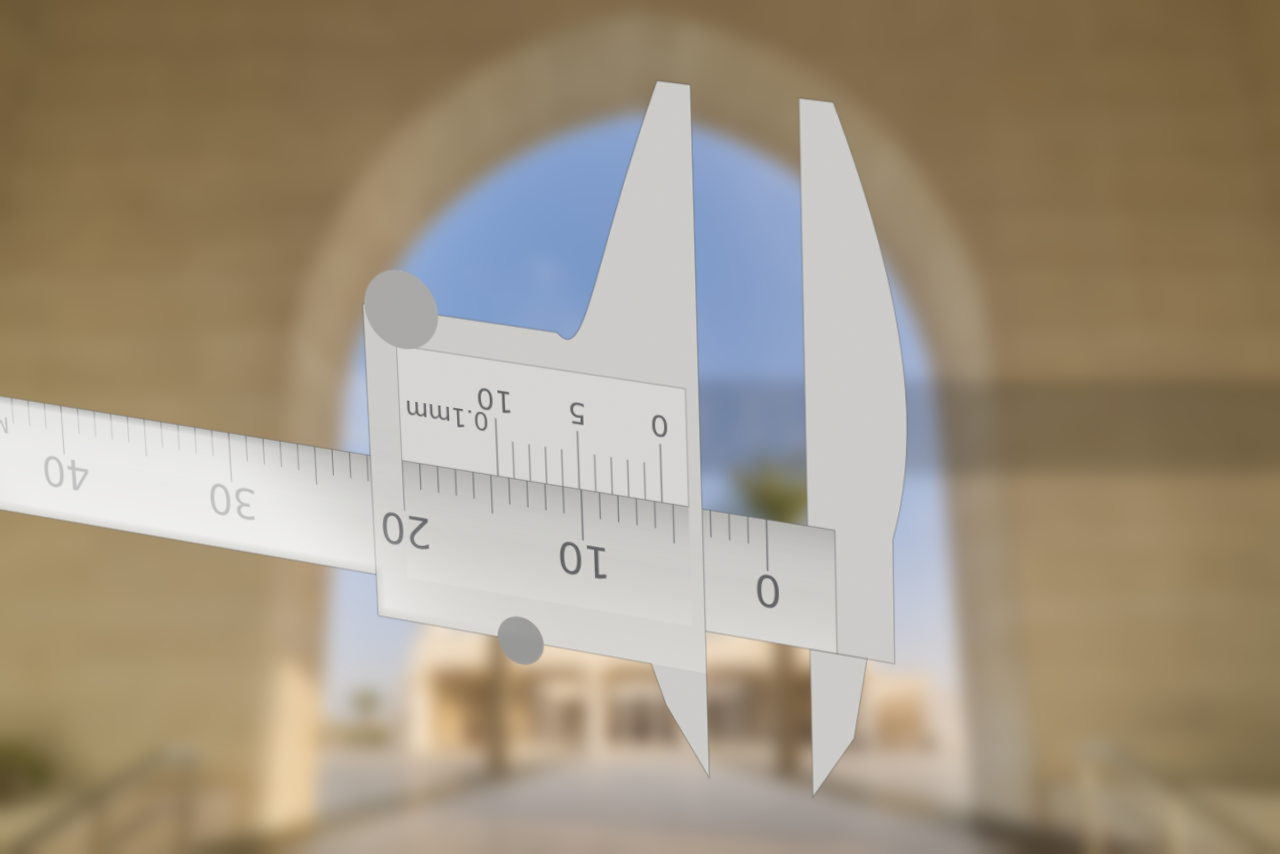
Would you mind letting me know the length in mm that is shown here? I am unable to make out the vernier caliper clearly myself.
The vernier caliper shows 5.6 mm
